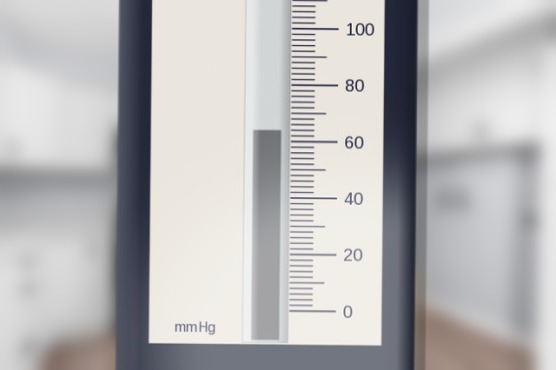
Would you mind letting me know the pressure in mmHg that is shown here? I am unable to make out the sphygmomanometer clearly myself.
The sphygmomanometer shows 64 mmHg
